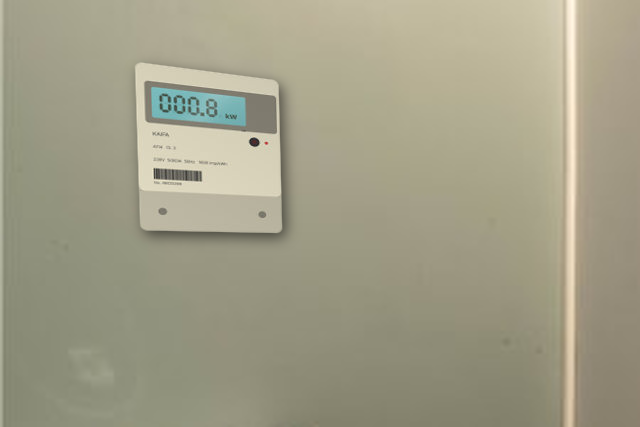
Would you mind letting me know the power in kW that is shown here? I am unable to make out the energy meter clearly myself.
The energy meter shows 0.8 kW
